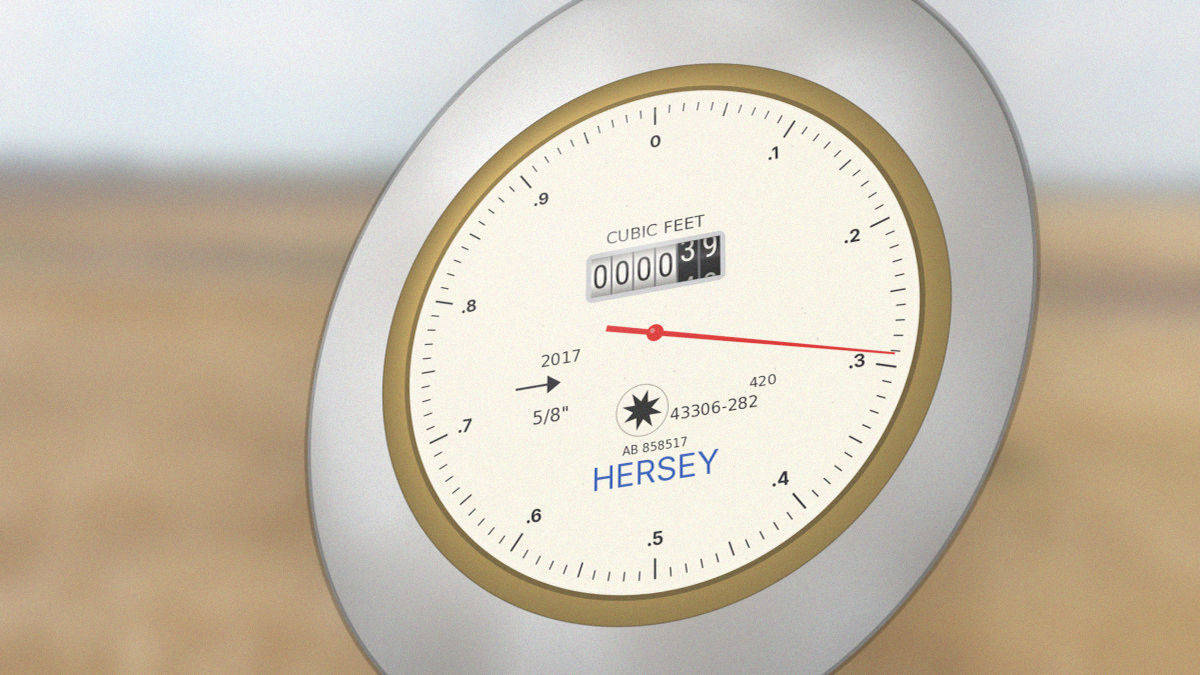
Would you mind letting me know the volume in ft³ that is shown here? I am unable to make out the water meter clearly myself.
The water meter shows 39.29 ft³
